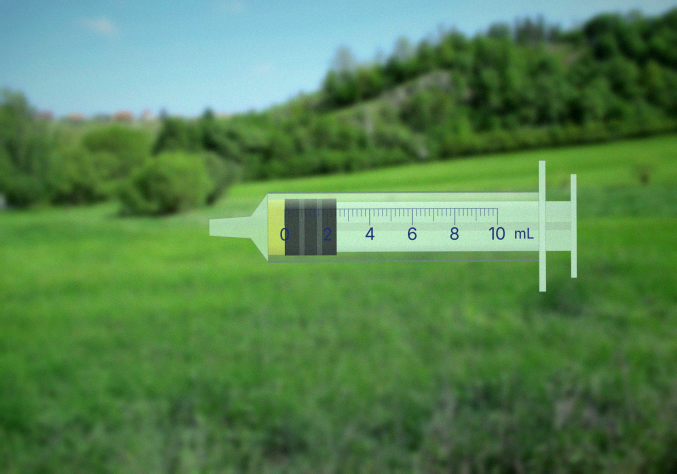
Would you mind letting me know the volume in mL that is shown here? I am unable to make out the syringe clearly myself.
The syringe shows 0 mL
